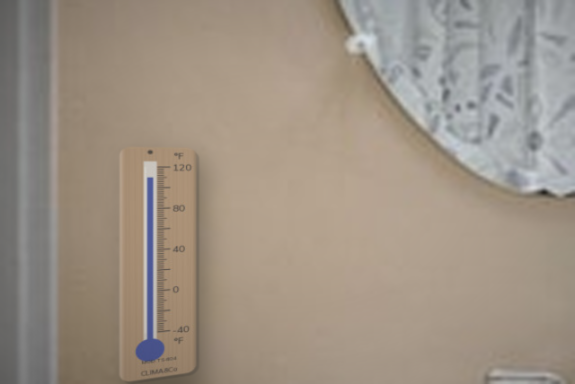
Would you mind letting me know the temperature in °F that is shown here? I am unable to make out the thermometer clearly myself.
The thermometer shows 110 °F
